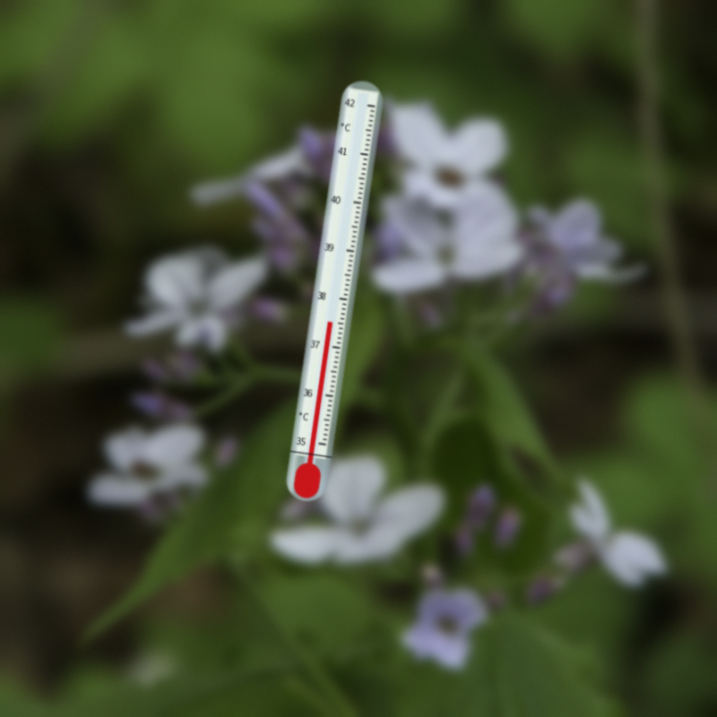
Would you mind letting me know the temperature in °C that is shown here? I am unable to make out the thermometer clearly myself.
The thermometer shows 37.5 °C
